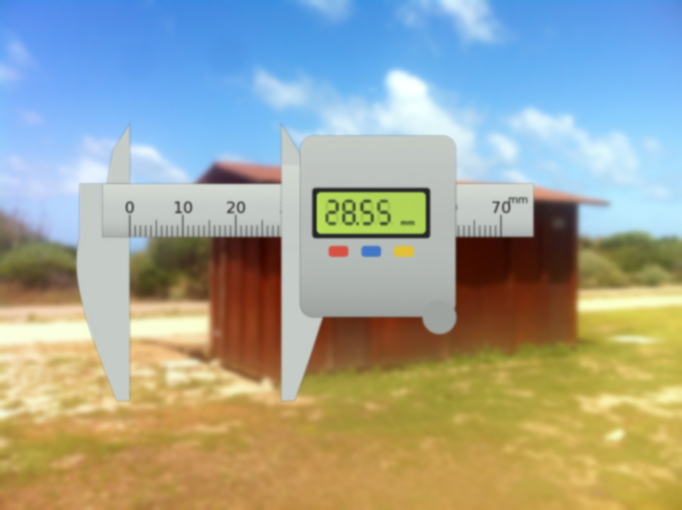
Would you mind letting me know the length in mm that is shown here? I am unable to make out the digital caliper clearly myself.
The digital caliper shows 28.55 mm
